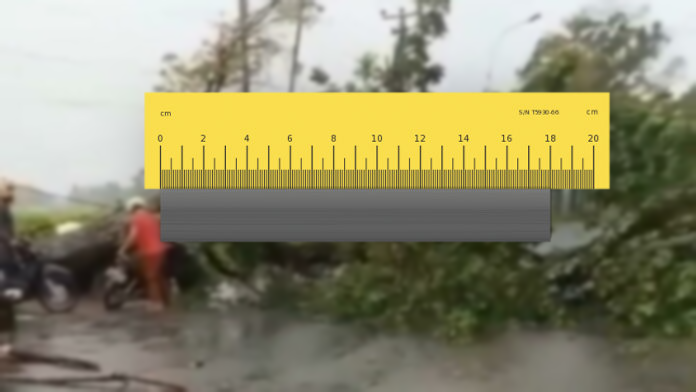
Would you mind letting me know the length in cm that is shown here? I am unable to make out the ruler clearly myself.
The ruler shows 18 cm
